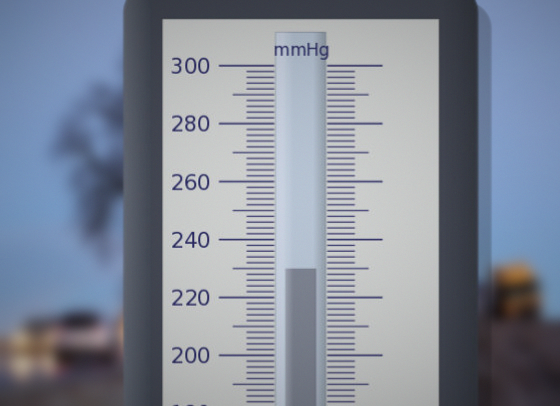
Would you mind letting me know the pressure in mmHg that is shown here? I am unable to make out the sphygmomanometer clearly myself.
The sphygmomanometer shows 230 mmHg
